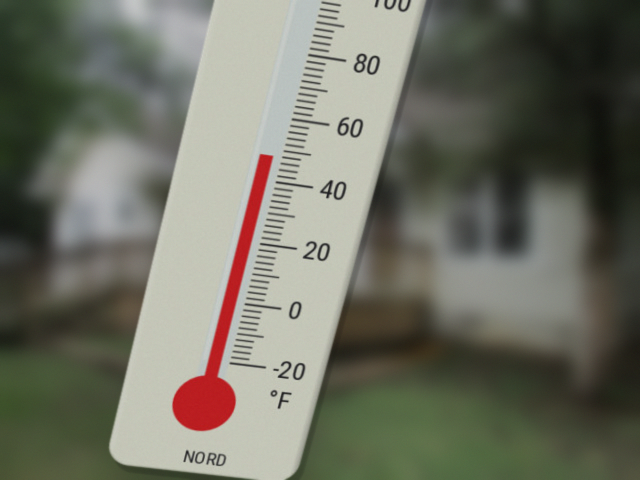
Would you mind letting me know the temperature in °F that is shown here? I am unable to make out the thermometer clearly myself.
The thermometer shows 48 °F
